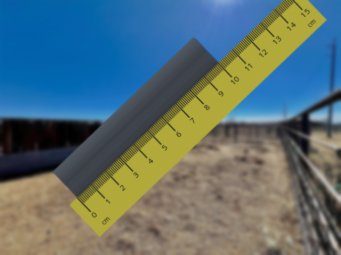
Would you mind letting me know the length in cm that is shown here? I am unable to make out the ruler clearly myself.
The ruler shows 10 cm
